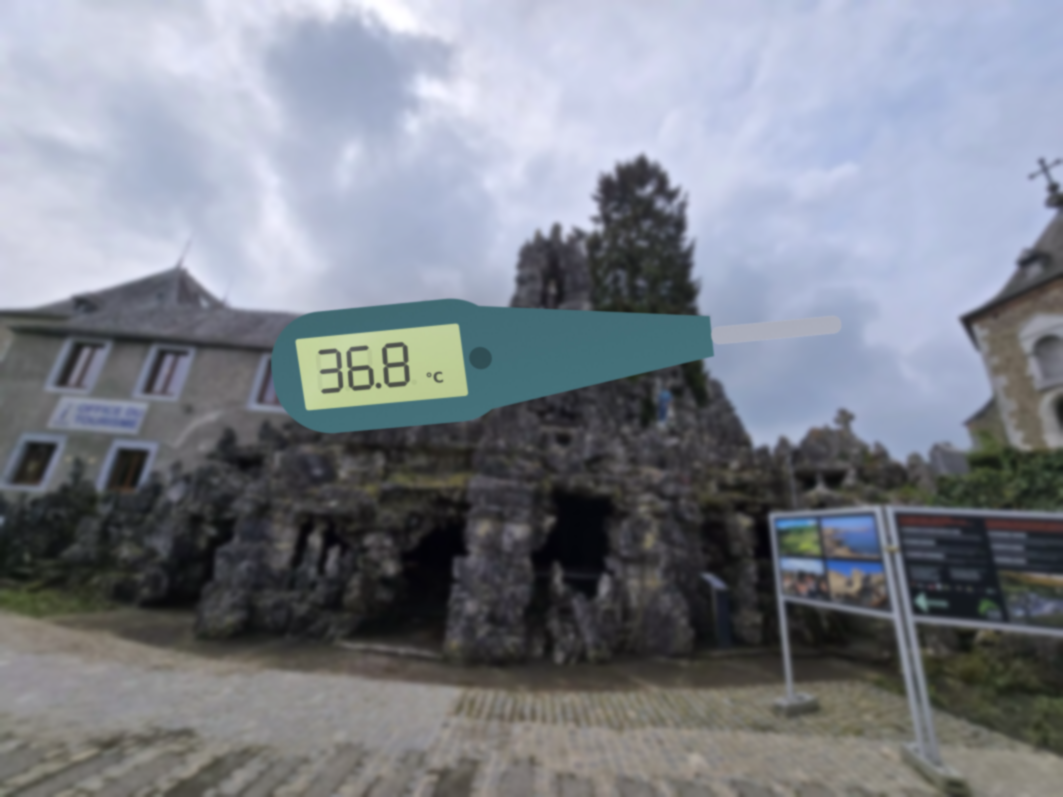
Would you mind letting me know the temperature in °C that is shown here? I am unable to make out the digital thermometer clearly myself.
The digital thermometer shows 36.8 °C
